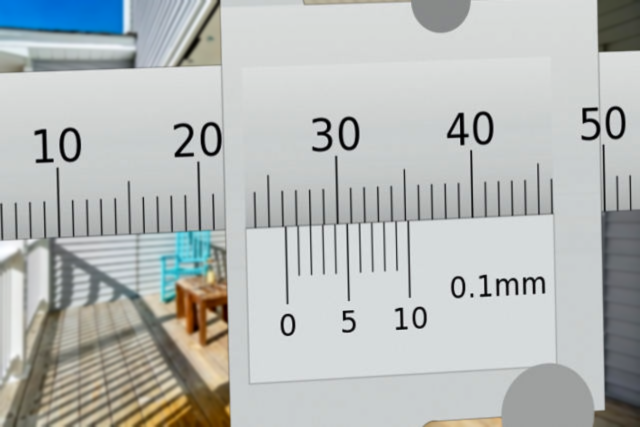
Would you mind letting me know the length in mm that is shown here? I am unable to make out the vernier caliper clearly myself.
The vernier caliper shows 26.2 mm
